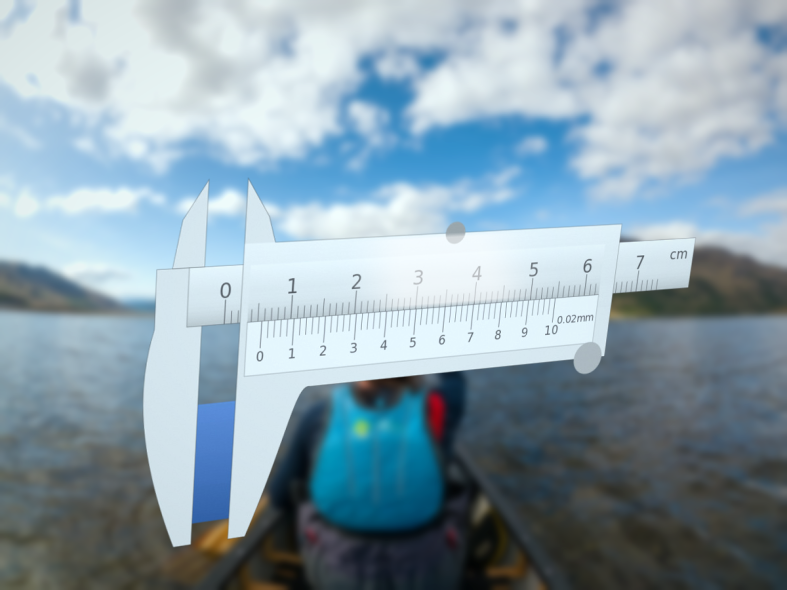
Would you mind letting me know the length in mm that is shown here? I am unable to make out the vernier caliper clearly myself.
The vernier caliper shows 5.6 mm
